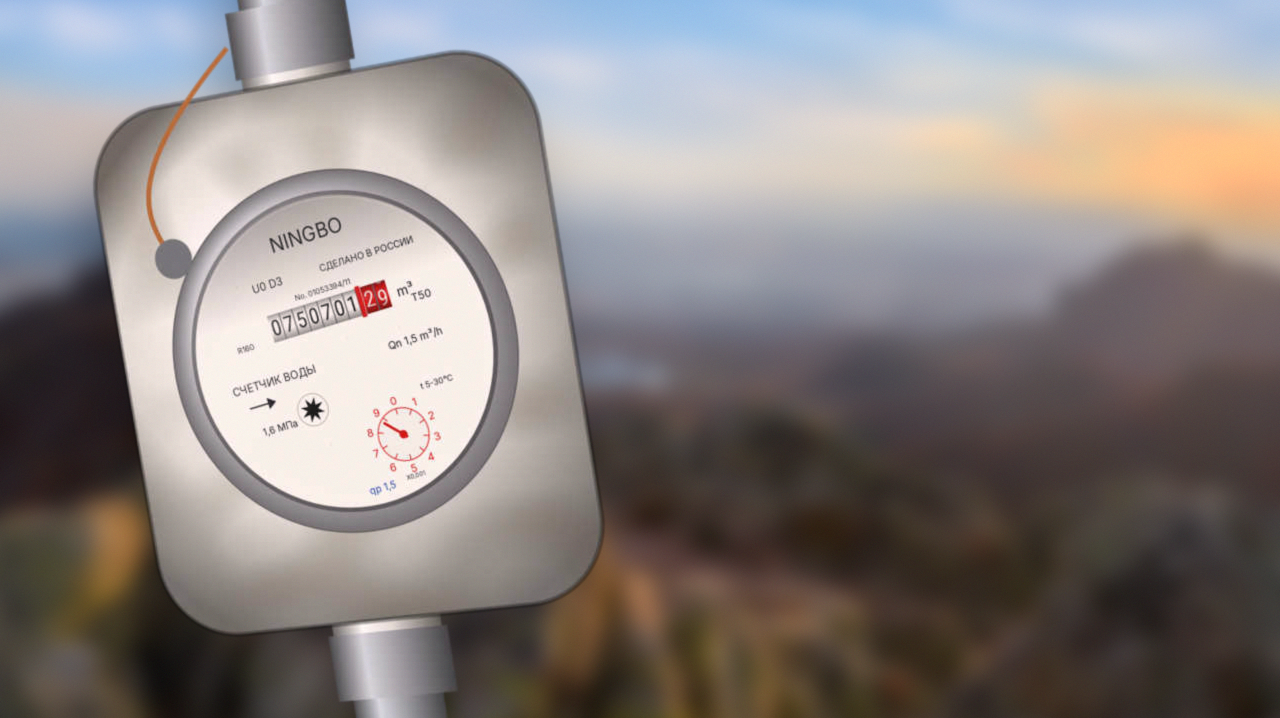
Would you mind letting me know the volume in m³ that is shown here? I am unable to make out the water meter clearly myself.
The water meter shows 750701.288 m³
